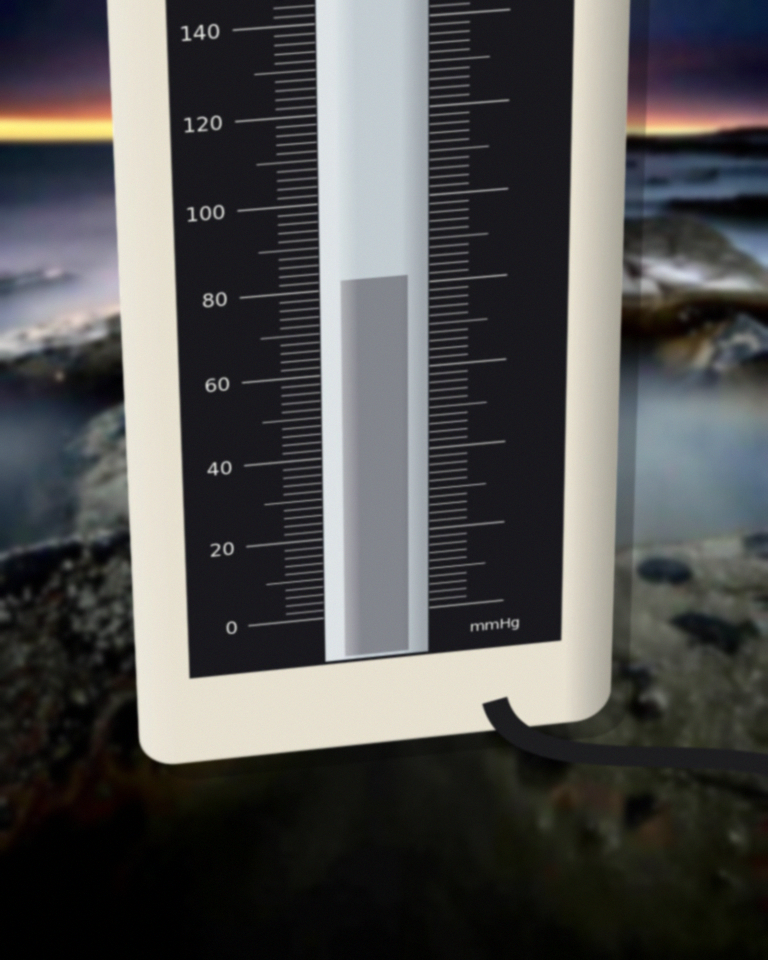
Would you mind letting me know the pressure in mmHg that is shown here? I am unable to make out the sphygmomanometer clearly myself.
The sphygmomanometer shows 82 mmHg
